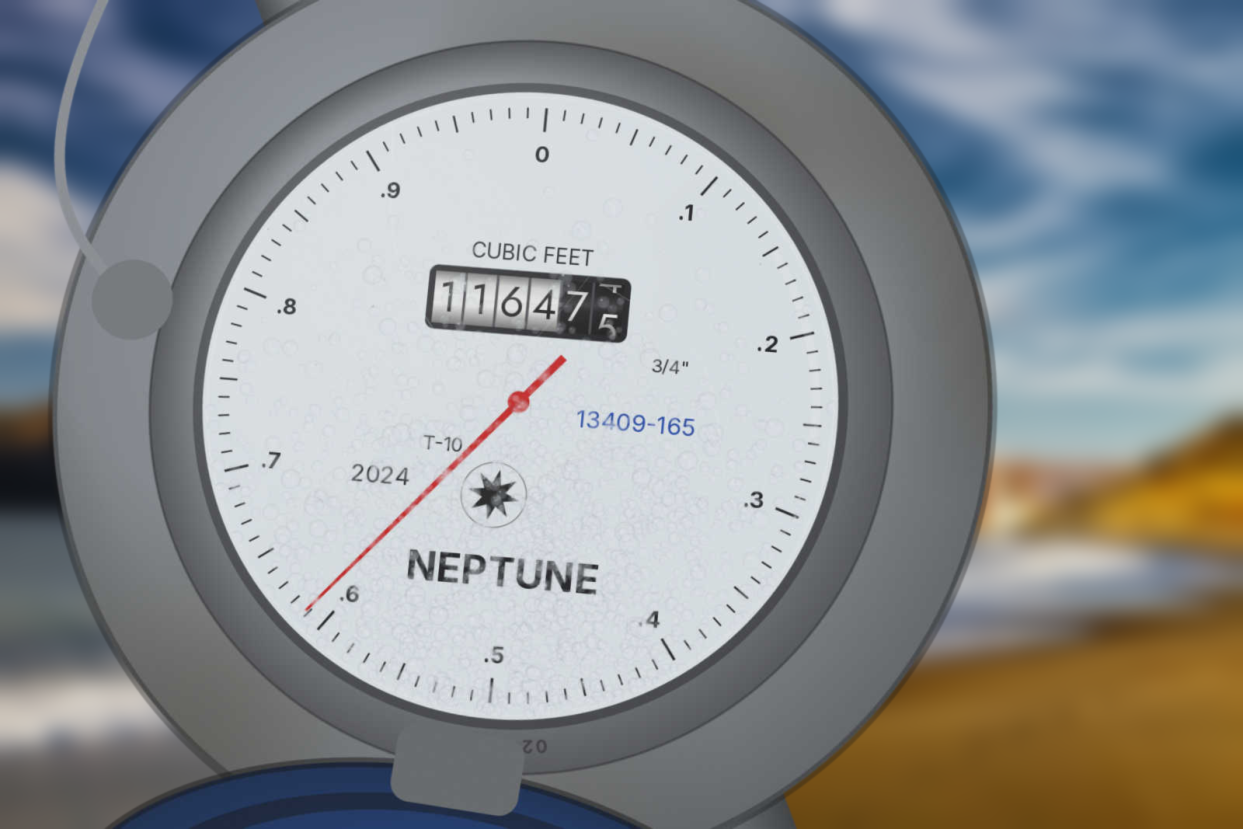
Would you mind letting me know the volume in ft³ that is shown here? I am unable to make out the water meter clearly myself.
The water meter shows 116474.61 ft³
